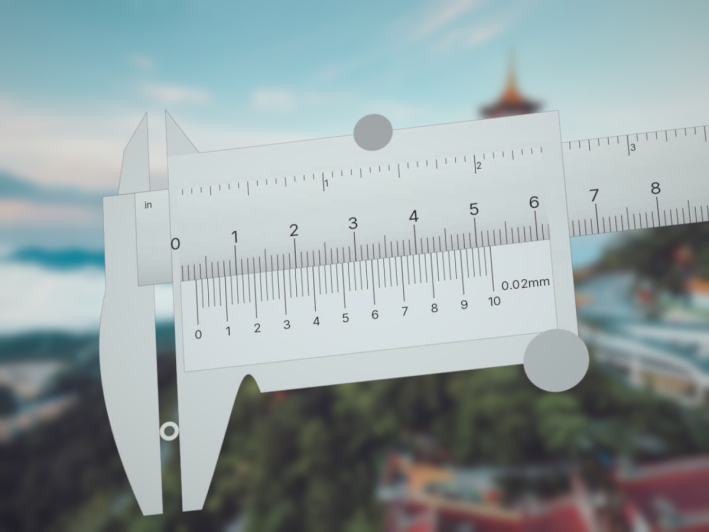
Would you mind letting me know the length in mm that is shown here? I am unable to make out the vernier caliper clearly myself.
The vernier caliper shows 3.2 mm
